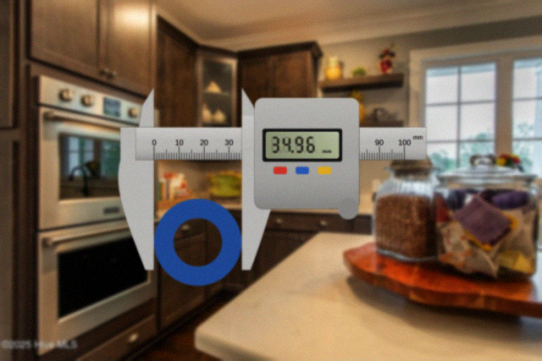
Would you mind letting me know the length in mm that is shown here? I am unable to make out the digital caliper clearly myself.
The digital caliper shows 34.96 mm
